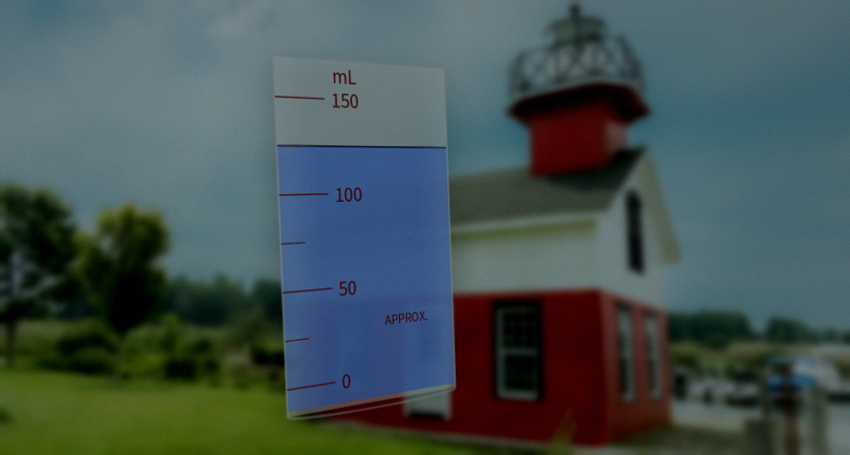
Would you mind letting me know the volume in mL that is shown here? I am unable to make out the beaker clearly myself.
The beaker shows 125 mL
